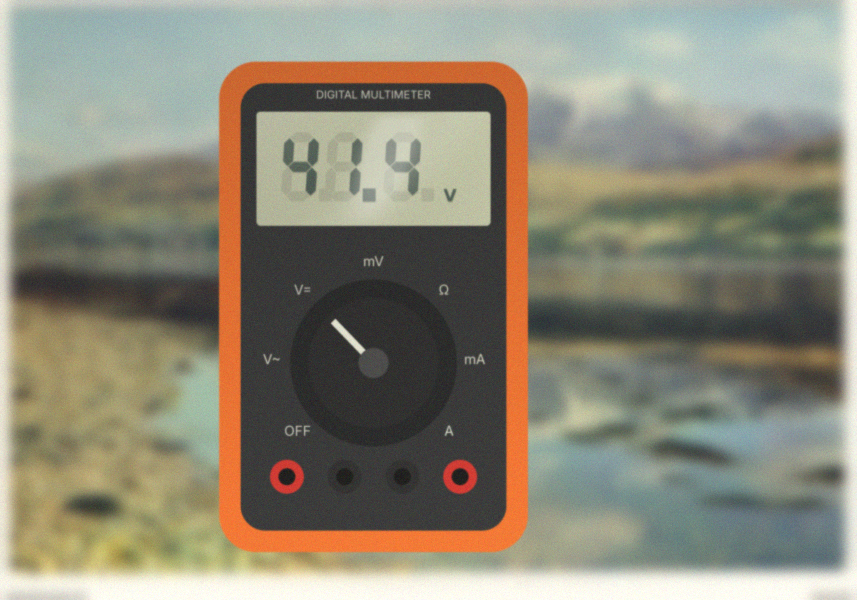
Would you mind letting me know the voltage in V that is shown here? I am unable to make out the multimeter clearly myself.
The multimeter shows 41.4 V
